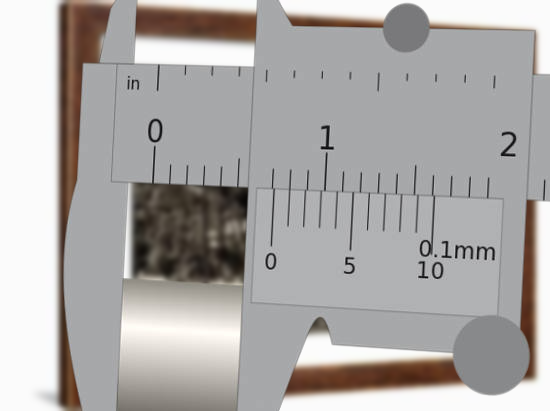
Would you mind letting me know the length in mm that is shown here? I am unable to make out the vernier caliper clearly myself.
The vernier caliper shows 7.1 mm
